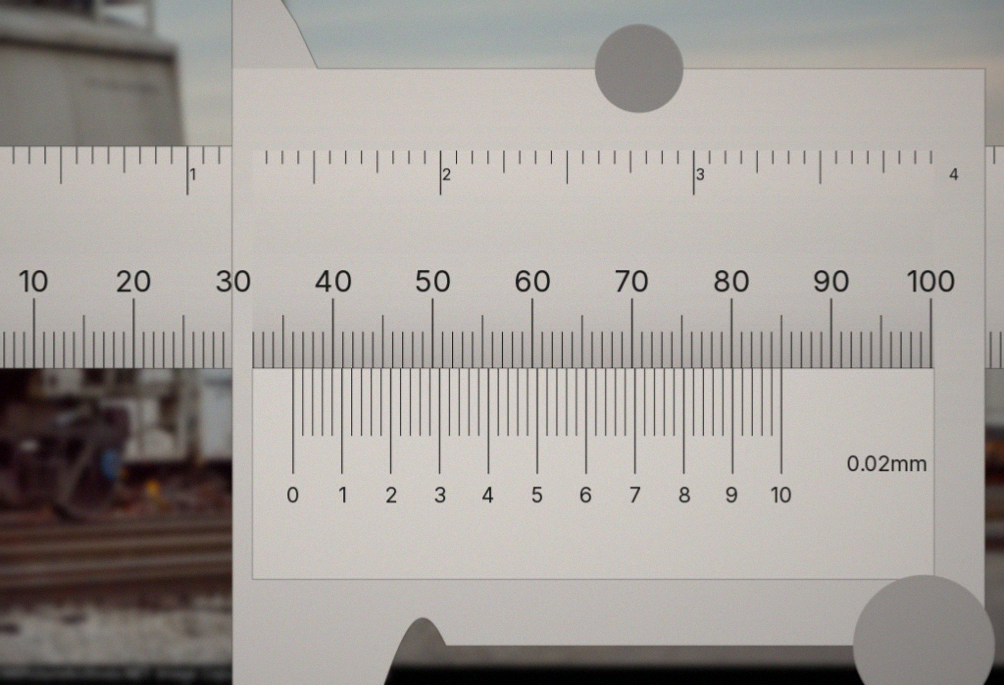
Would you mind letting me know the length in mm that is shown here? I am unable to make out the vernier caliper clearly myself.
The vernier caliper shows 36.0 mm
